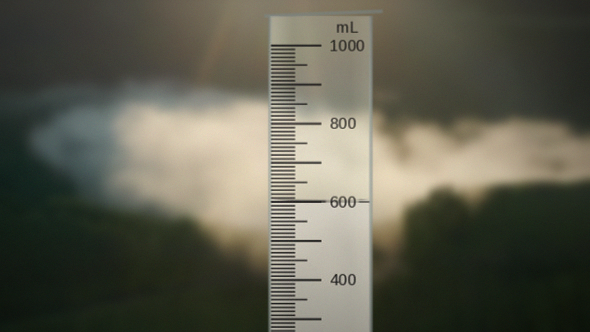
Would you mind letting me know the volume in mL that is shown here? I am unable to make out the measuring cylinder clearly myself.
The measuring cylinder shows 600 mL
